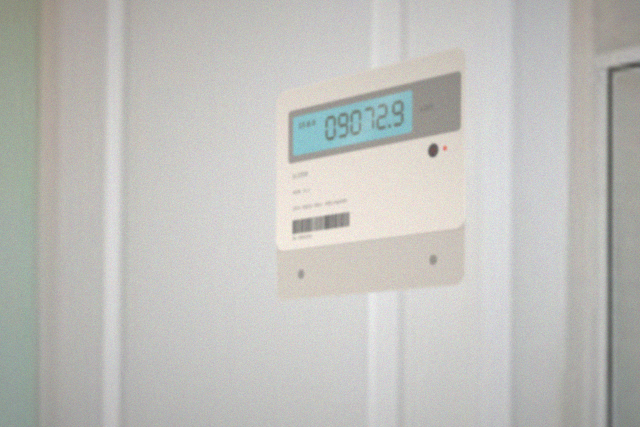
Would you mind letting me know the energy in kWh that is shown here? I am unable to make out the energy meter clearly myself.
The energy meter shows 9072.9 kWh
